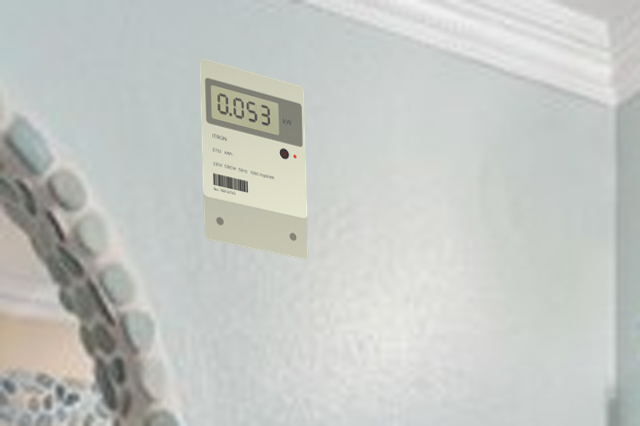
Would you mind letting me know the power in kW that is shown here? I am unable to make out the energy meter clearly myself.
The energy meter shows 0.053 kW
